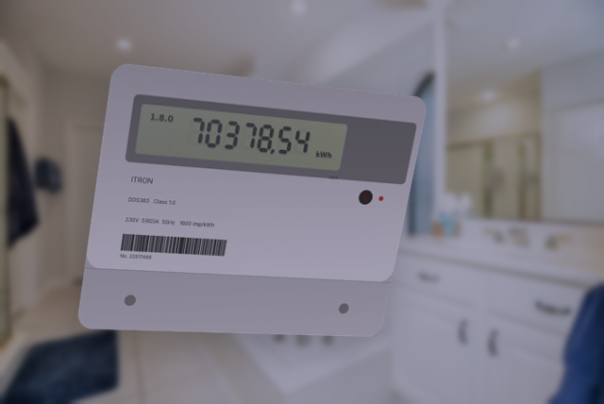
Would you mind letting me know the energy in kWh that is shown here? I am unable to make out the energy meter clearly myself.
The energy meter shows 70378.54 kWh
